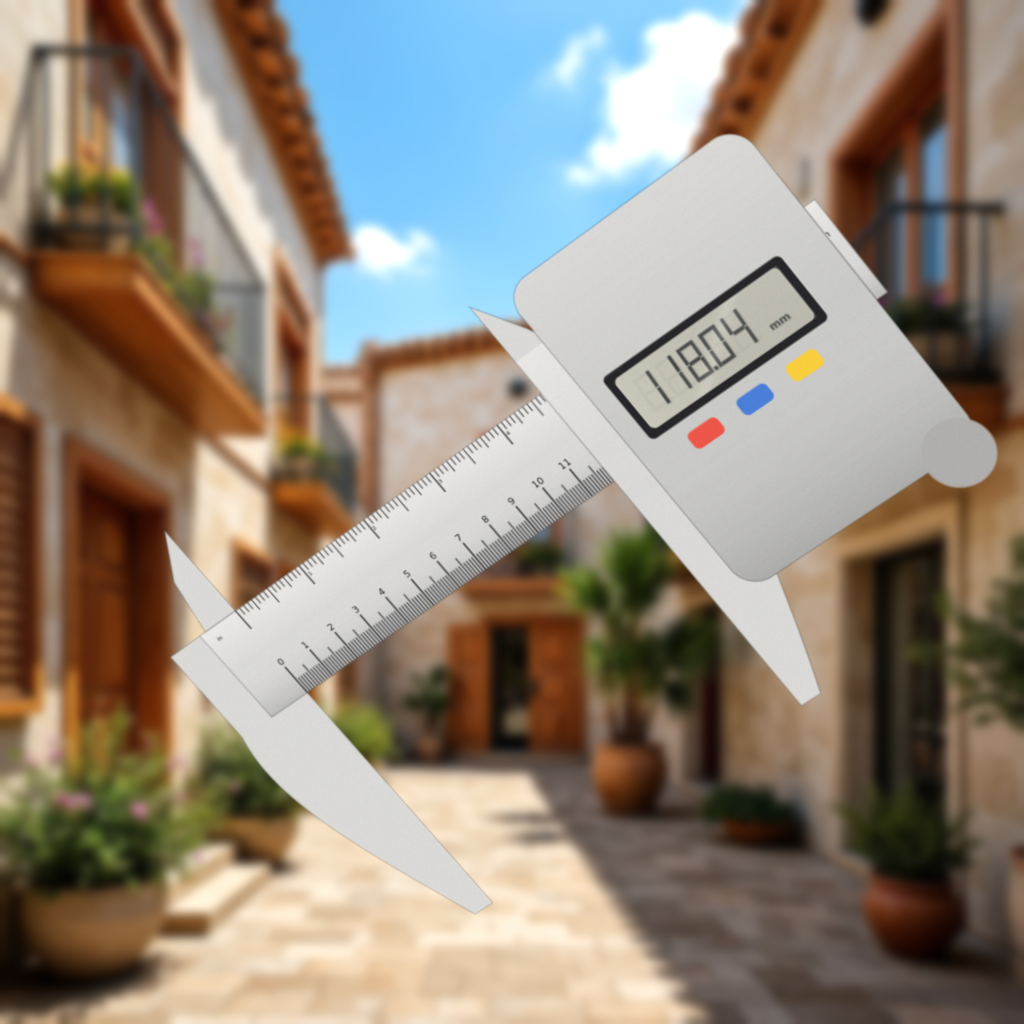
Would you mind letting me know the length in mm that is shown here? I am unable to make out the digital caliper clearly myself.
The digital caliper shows 118.04 mm
